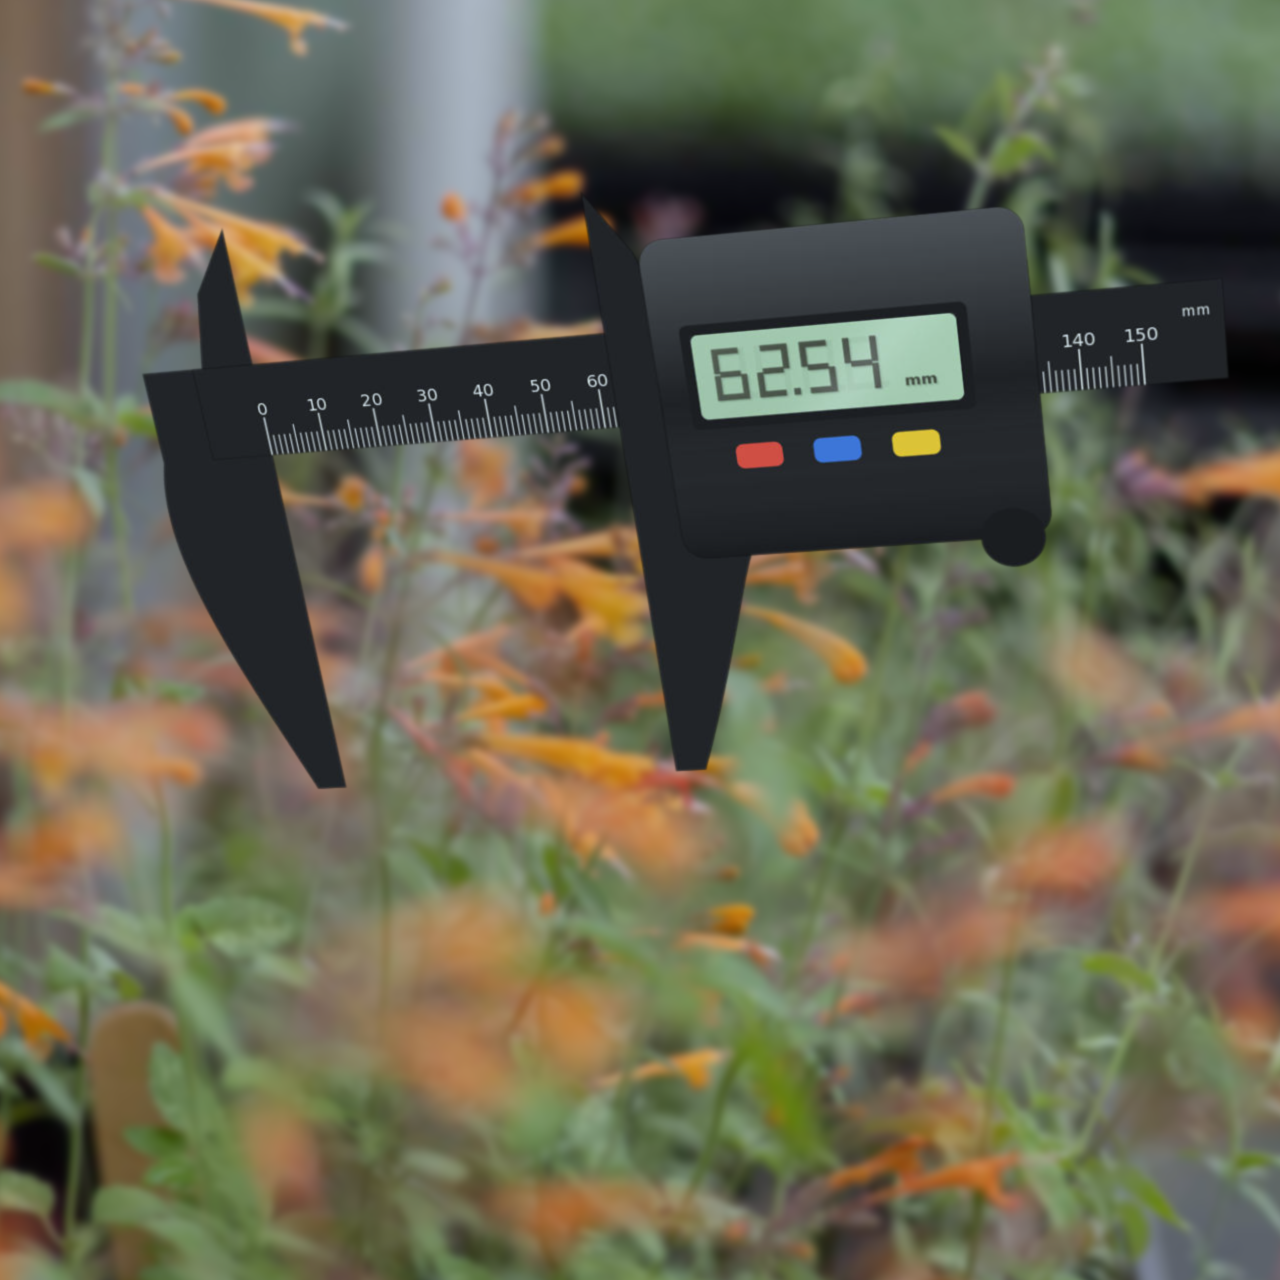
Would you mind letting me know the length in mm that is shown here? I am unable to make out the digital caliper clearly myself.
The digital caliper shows 62.54 mm
